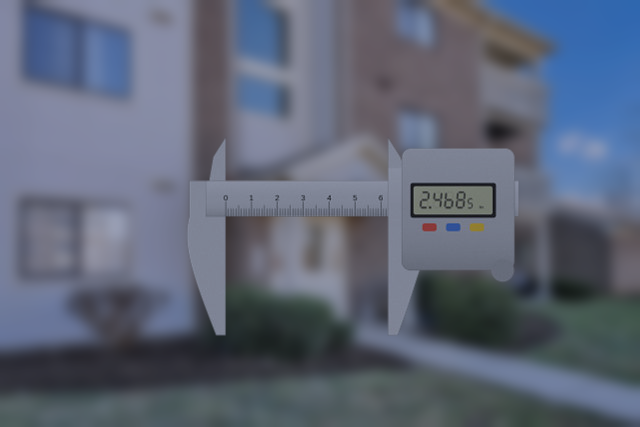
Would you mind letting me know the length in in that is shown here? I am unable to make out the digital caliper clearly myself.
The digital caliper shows 2.4685 in
